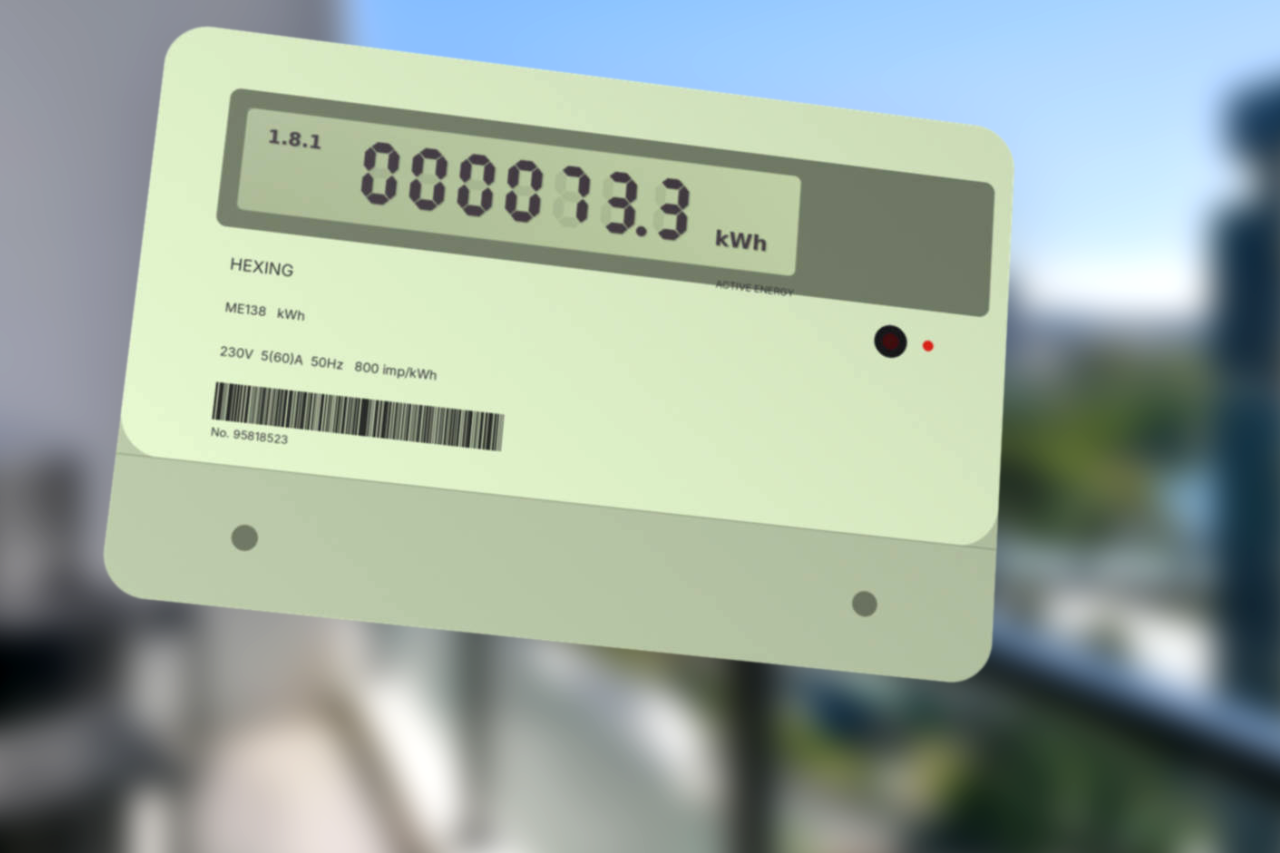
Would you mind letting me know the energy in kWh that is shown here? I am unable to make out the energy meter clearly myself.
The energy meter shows 73.3 kWh
